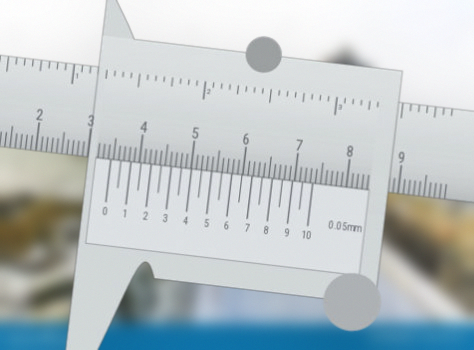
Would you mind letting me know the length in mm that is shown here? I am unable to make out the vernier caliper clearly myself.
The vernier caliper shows 34.5 mm
